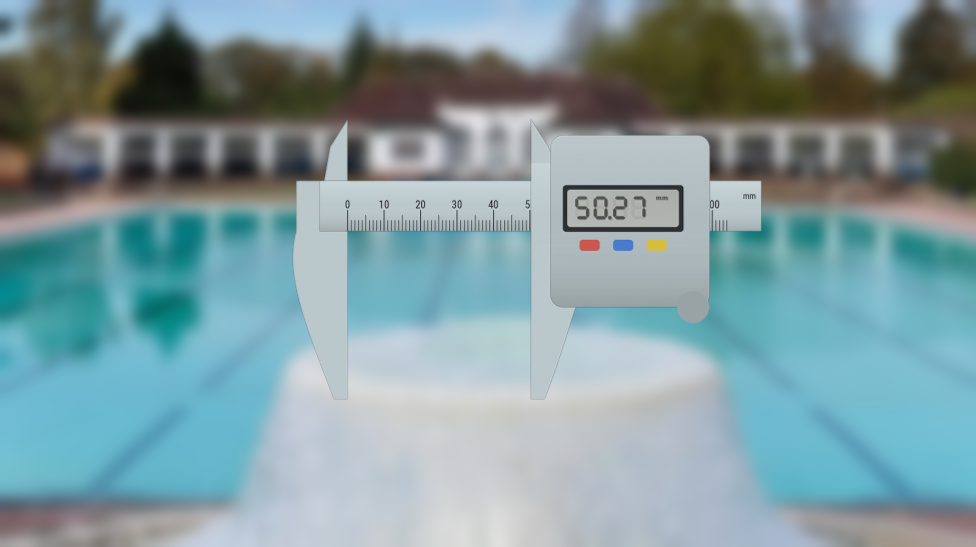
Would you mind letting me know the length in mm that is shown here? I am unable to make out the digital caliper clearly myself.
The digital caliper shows 50.27 mm
